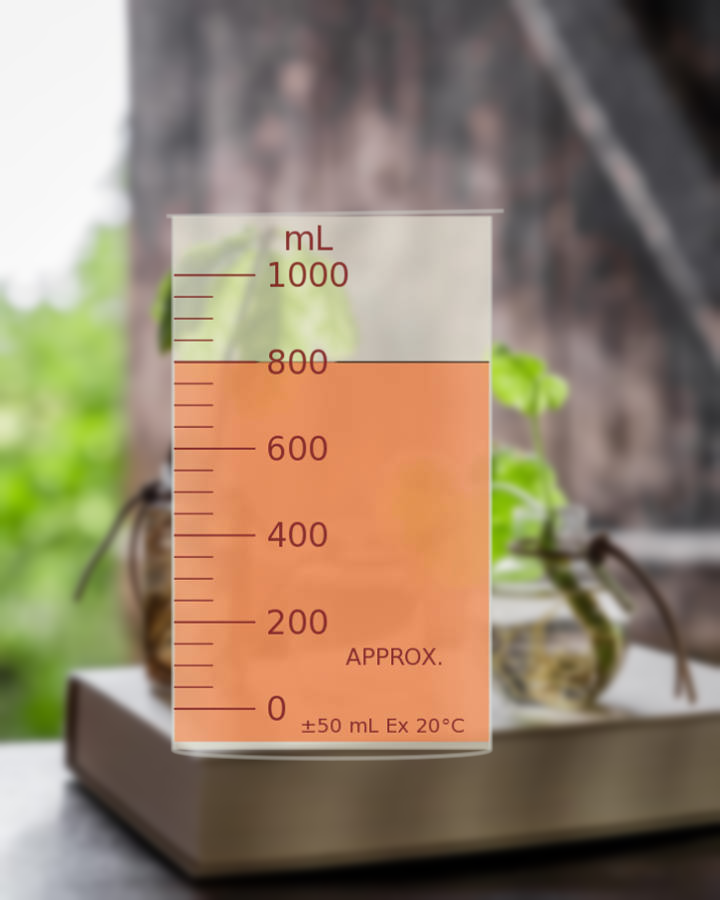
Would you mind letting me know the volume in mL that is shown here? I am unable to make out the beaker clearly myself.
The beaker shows 800 mL
